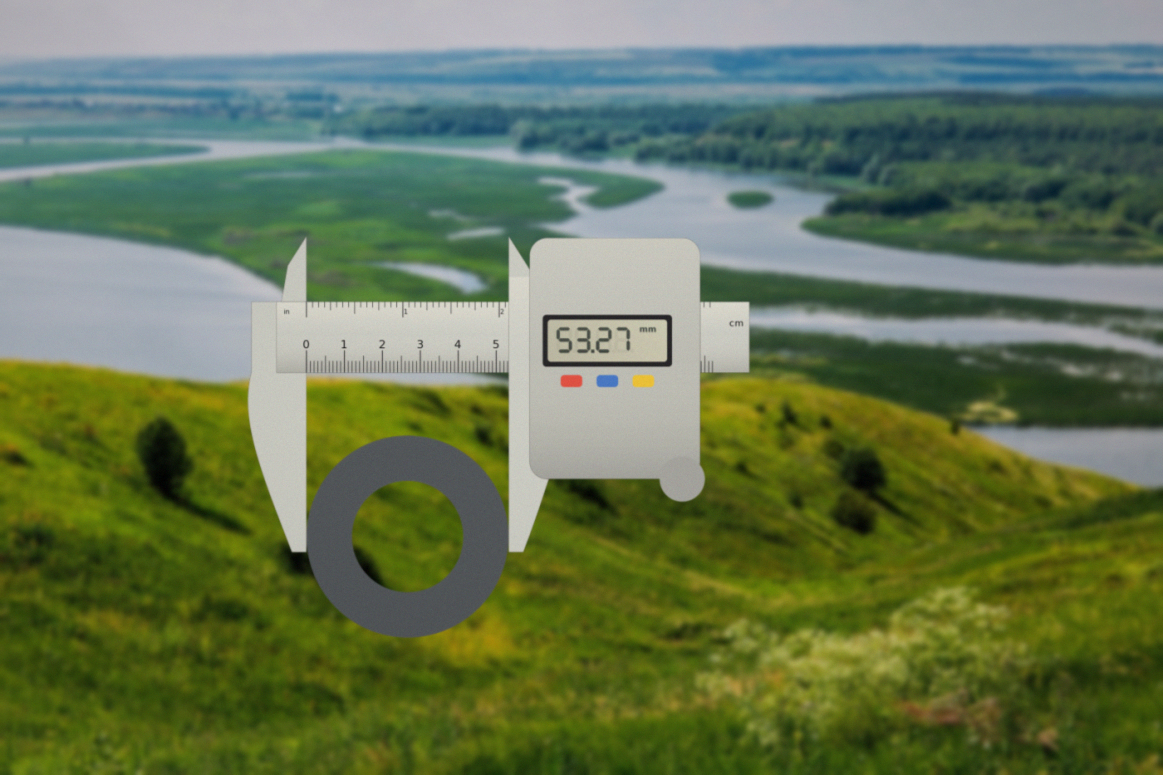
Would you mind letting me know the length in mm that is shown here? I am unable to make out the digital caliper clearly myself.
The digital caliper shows 53.27 mm
